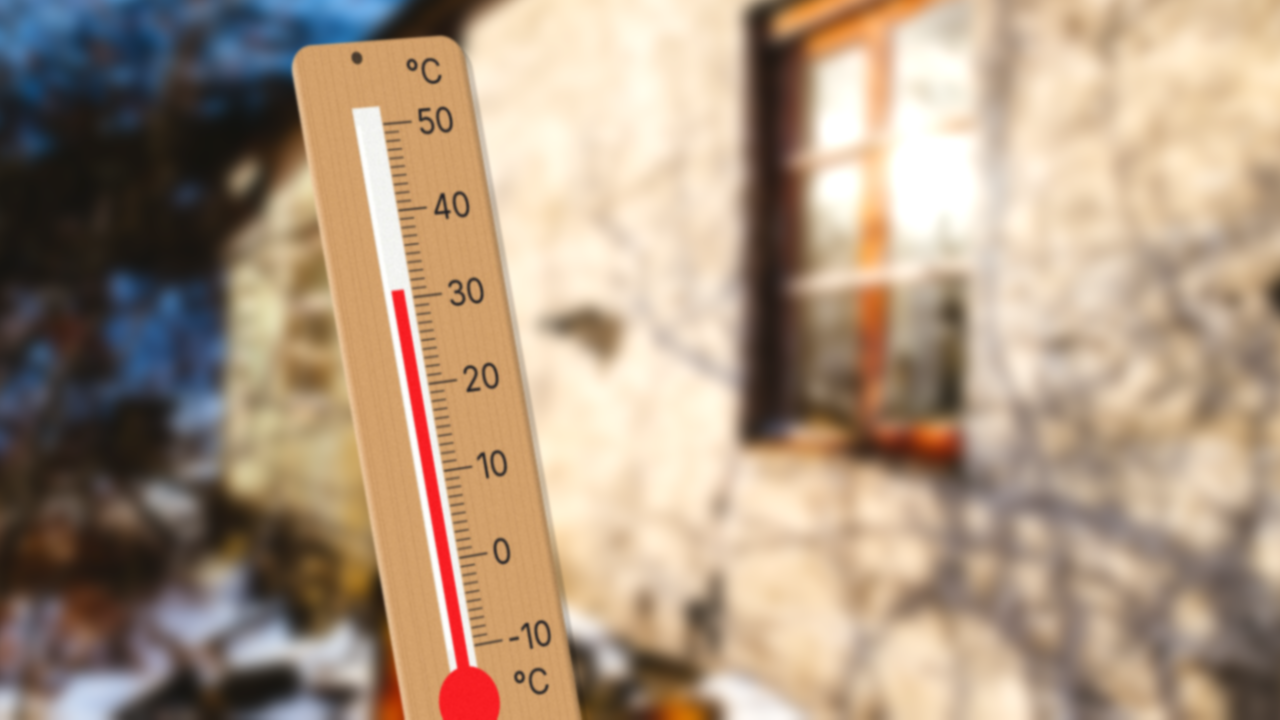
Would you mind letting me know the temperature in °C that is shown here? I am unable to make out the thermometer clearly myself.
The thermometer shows 31 °C
